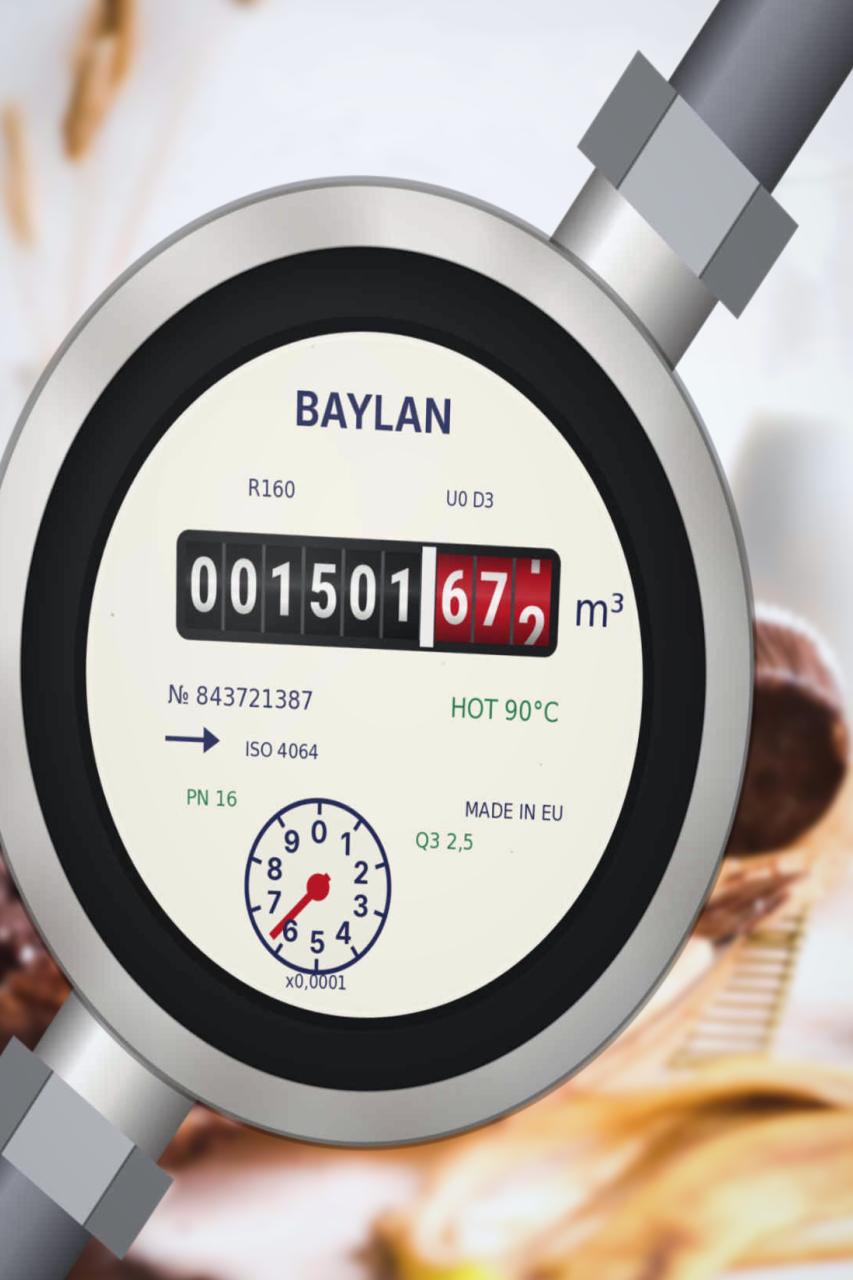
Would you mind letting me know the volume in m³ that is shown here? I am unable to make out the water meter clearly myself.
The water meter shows 1501.6716 m³
